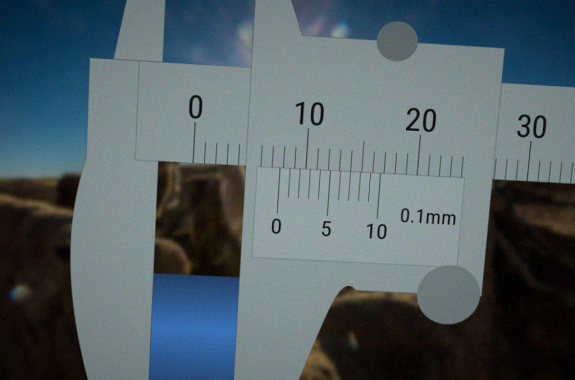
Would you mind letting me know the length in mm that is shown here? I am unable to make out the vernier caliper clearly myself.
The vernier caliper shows 7.7 mm
